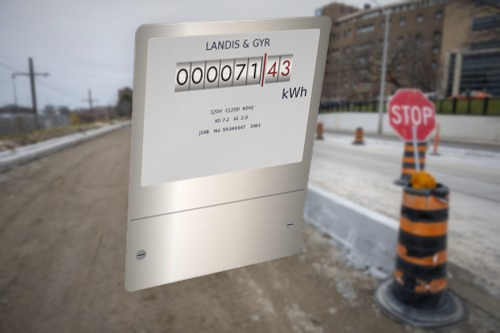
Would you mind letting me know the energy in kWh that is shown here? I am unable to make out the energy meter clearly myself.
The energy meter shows 71.43 kWh
